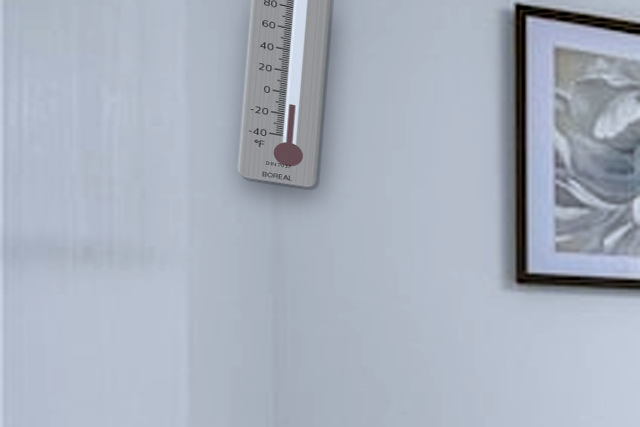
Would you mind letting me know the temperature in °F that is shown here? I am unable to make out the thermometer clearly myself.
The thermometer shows -10 °F
